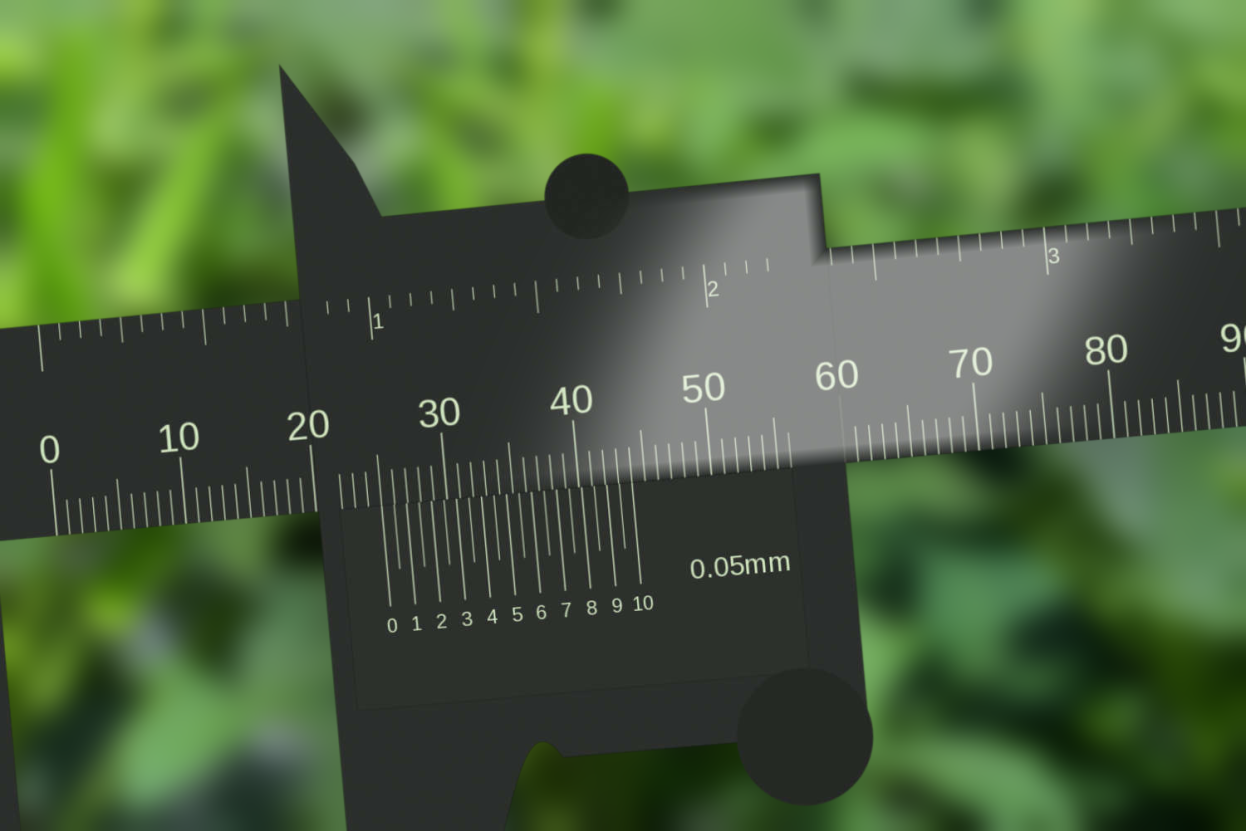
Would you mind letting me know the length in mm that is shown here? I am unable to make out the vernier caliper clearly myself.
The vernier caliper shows 25.0 mm
